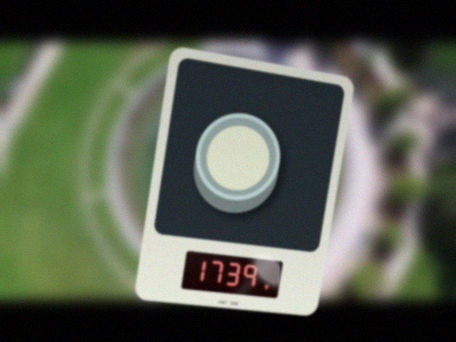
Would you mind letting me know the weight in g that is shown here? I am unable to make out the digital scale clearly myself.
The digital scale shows 1739 g
